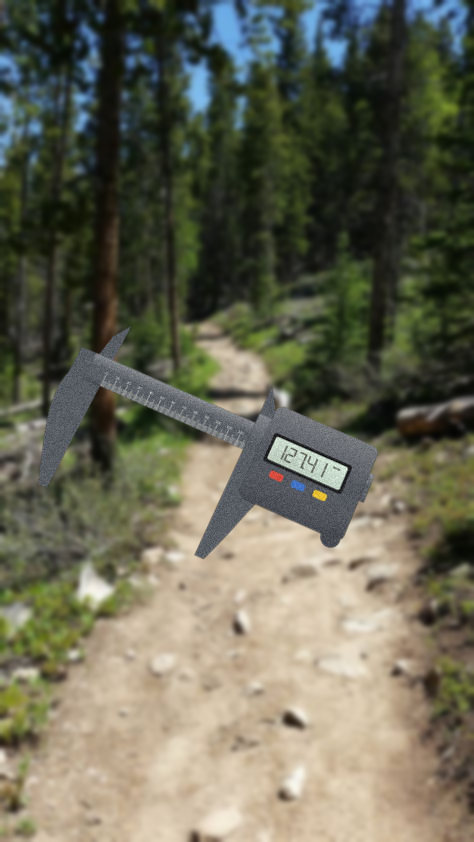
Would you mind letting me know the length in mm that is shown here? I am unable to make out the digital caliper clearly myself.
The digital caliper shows 127.41 mm
